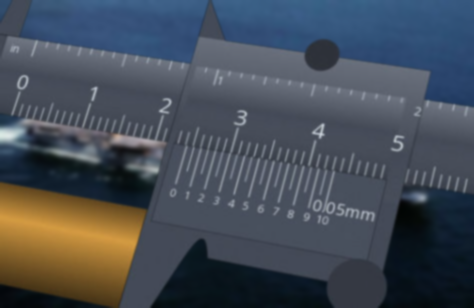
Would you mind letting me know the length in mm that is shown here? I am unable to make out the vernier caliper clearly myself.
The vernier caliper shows 24.2 mm
